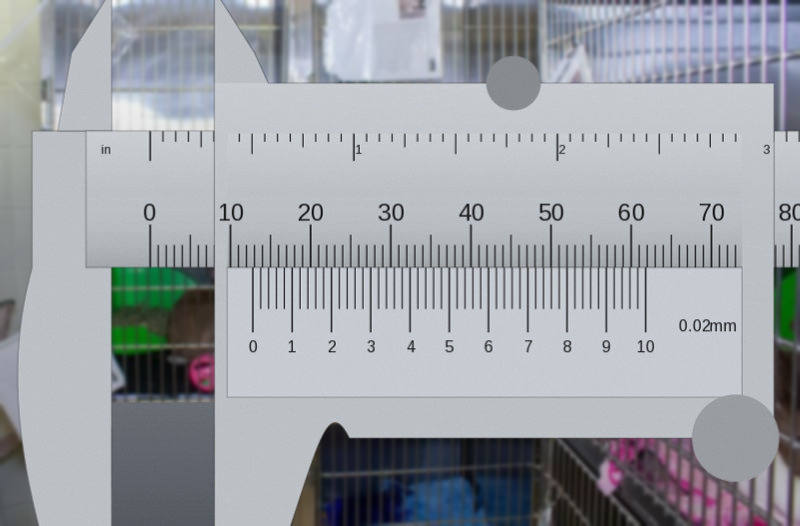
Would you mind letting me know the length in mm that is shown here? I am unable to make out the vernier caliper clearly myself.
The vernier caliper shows 12.8 mm
